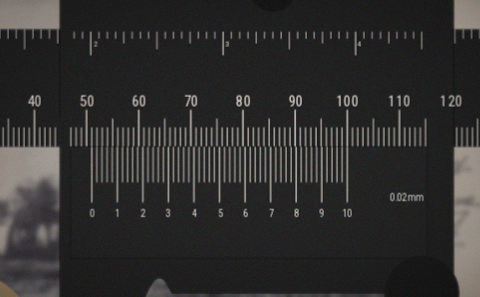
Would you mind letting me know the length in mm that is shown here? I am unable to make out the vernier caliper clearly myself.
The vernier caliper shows 51.0 mm
